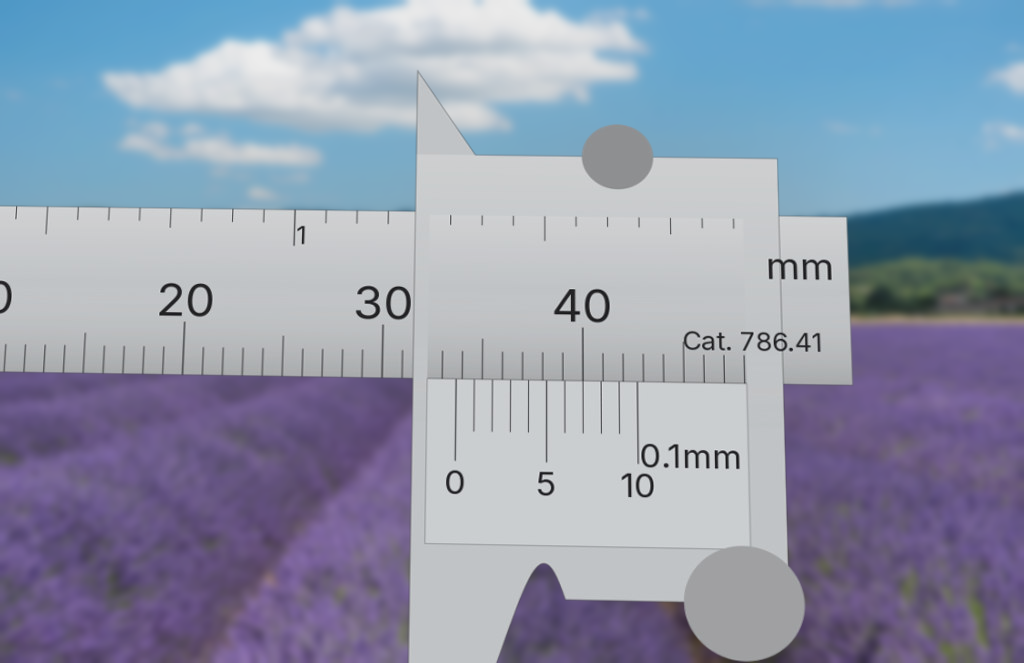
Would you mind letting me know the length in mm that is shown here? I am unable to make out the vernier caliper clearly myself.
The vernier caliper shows 33.7 mm
